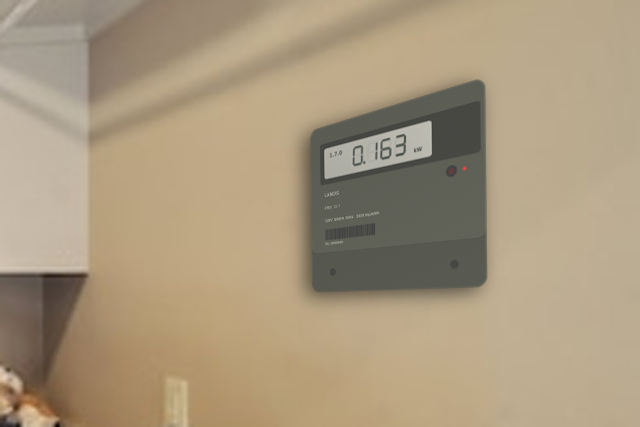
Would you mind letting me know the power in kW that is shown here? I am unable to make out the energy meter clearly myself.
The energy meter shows 0.163 kW
